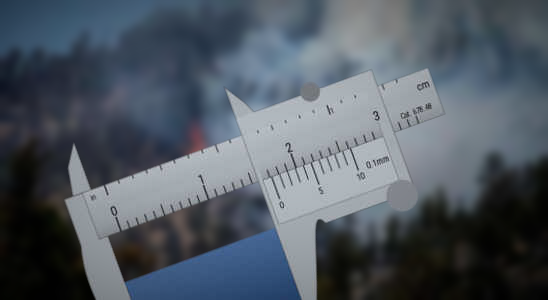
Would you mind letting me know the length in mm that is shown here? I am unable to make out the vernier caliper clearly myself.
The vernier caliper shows 17.2 mm
